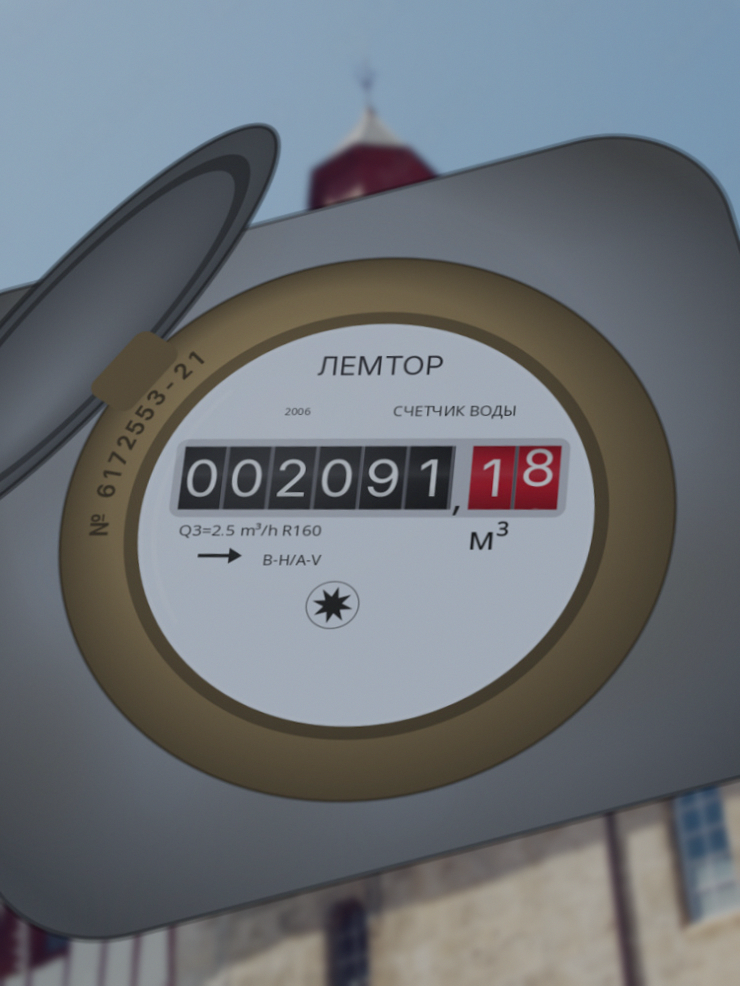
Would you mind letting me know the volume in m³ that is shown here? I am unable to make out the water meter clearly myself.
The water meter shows 2091.18 m³
